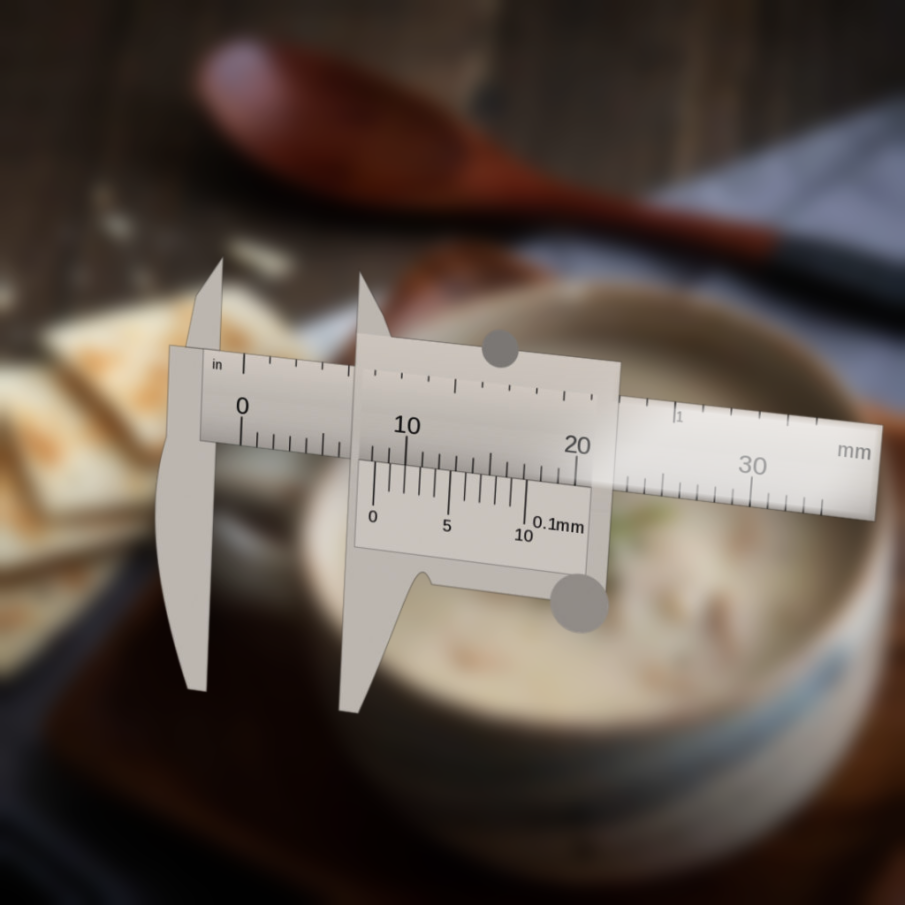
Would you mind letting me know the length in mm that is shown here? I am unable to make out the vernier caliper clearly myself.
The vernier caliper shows 8.2 mm
